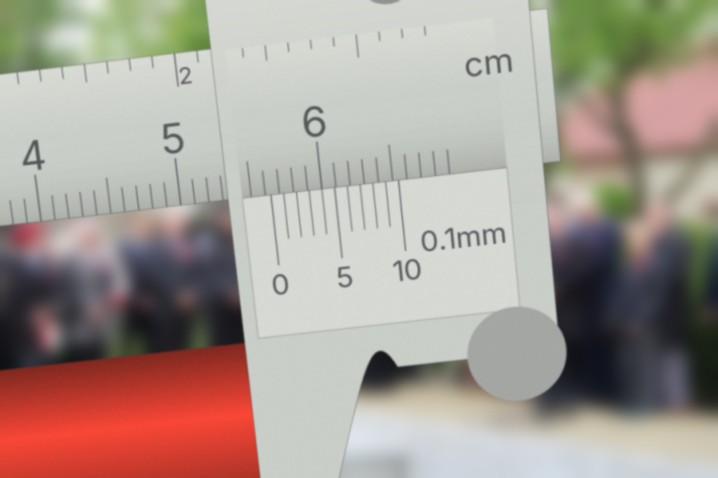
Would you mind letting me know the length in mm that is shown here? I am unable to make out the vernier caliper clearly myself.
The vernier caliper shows 56.4 mm
